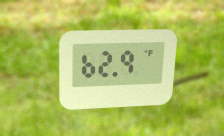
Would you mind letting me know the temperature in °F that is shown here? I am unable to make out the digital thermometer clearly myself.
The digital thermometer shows 62.9 °F
